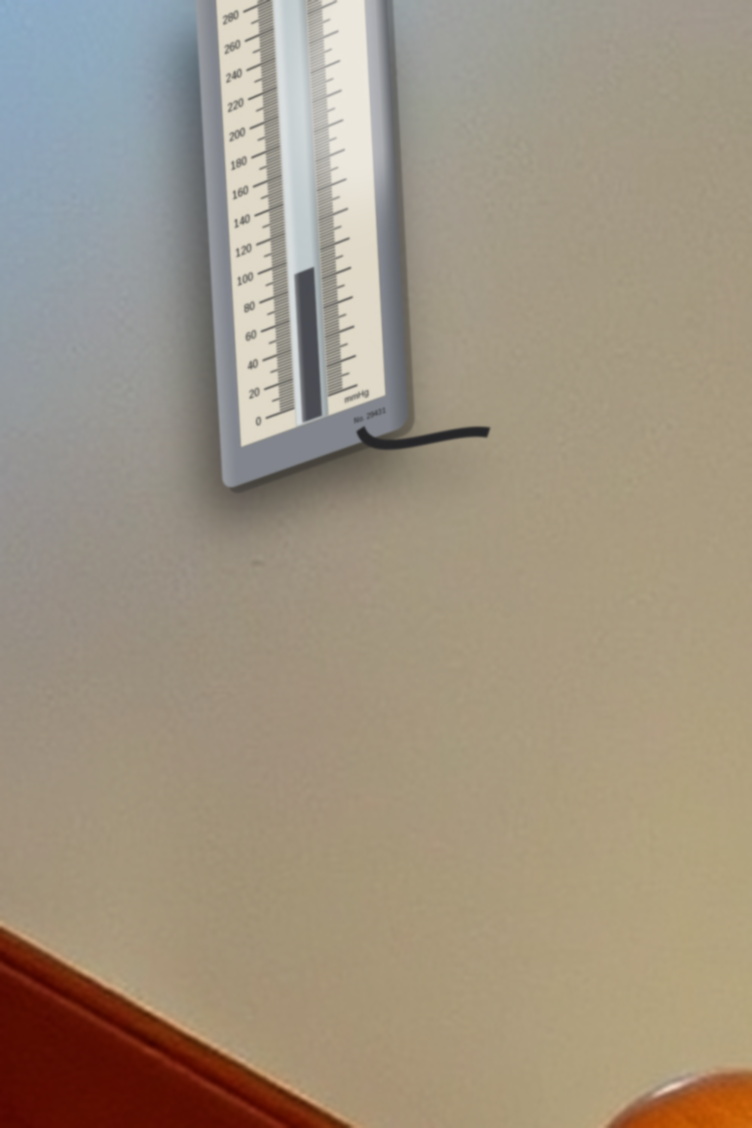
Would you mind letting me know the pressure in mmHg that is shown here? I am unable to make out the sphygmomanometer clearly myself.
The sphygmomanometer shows 90 mmHg
